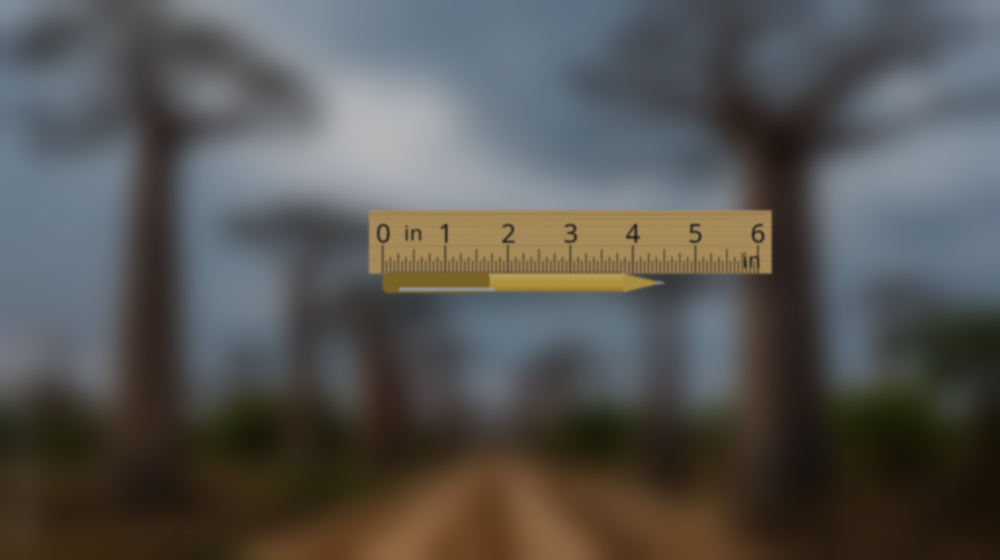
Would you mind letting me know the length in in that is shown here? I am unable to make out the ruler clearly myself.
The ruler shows 4.5 in
